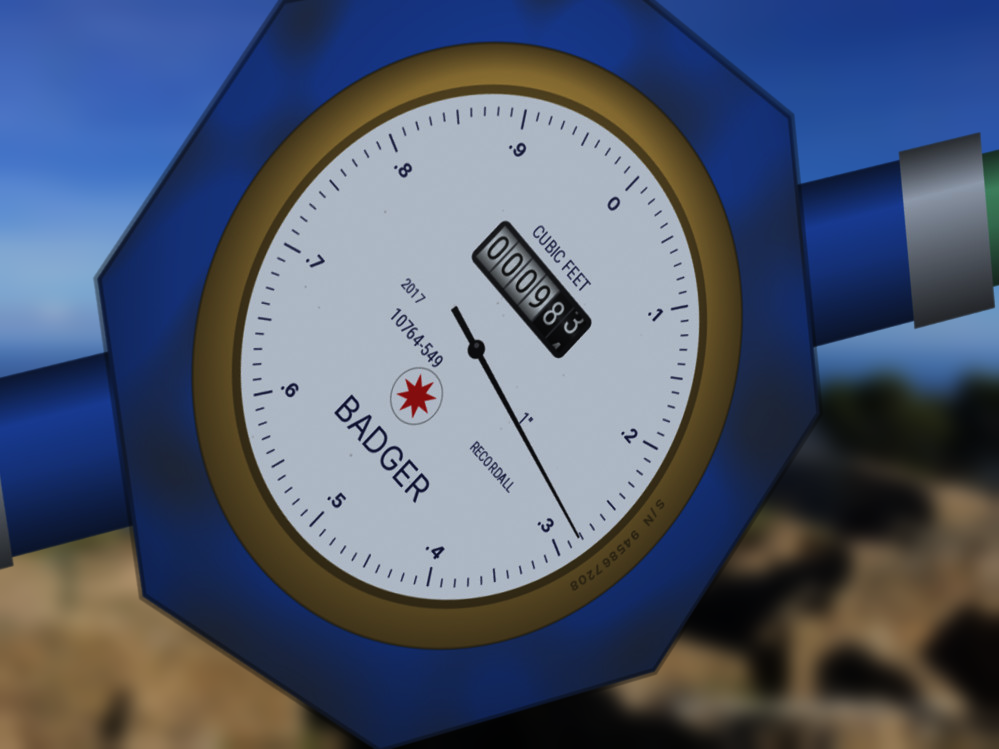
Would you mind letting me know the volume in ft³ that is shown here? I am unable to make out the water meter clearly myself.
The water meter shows 983.28 ft³
